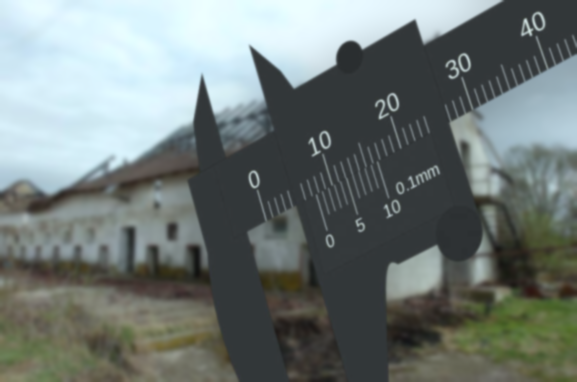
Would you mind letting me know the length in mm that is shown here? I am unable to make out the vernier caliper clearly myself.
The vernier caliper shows 7.6 mm
